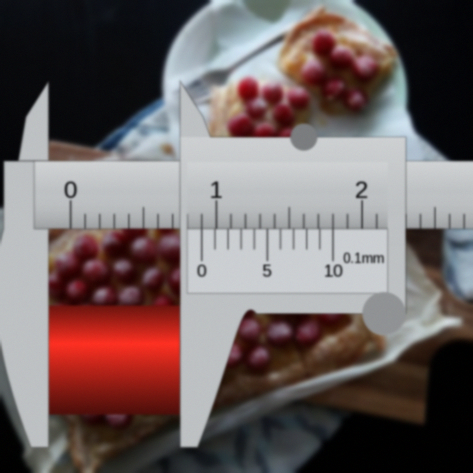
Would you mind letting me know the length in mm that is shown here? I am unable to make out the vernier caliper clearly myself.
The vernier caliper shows 9.0 mm
